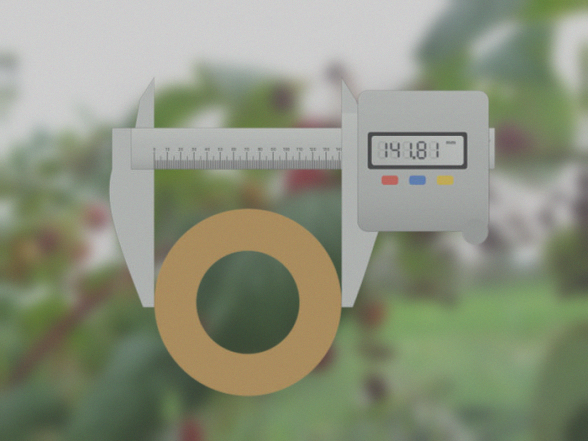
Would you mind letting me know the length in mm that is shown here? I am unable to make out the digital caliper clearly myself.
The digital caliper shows 141.81 mm
